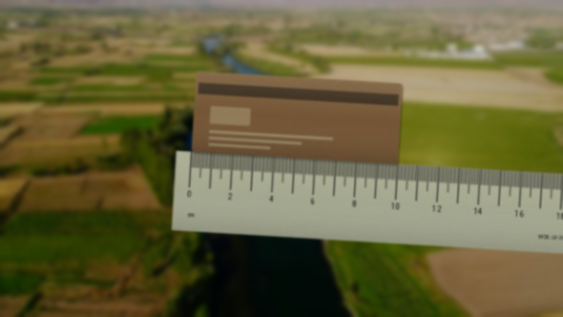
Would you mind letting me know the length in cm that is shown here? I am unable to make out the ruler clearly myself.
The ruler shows 10 cm
